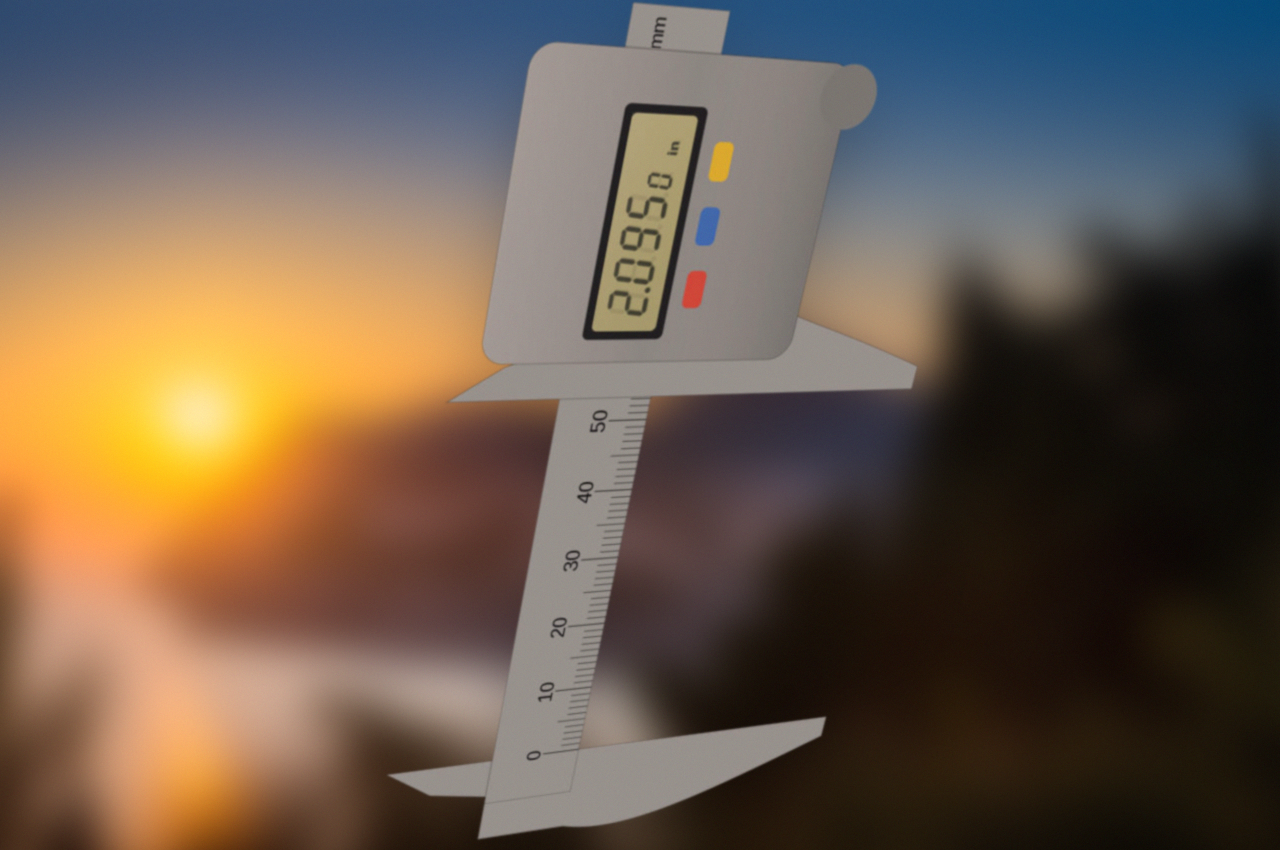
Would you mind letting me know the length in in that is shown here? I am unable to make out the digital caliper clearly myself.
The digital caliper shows 2.0950 in
